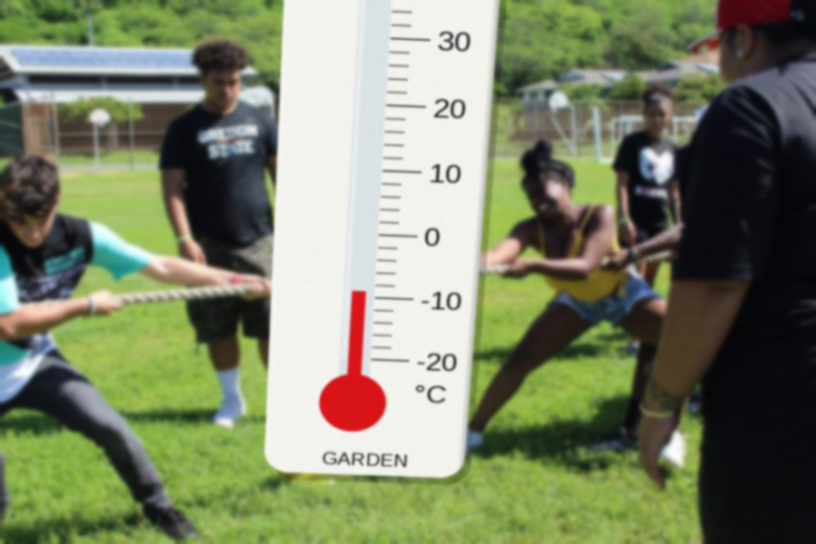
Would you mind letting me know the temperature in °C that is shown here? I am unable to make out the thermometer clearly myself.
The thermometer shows -9 °C
